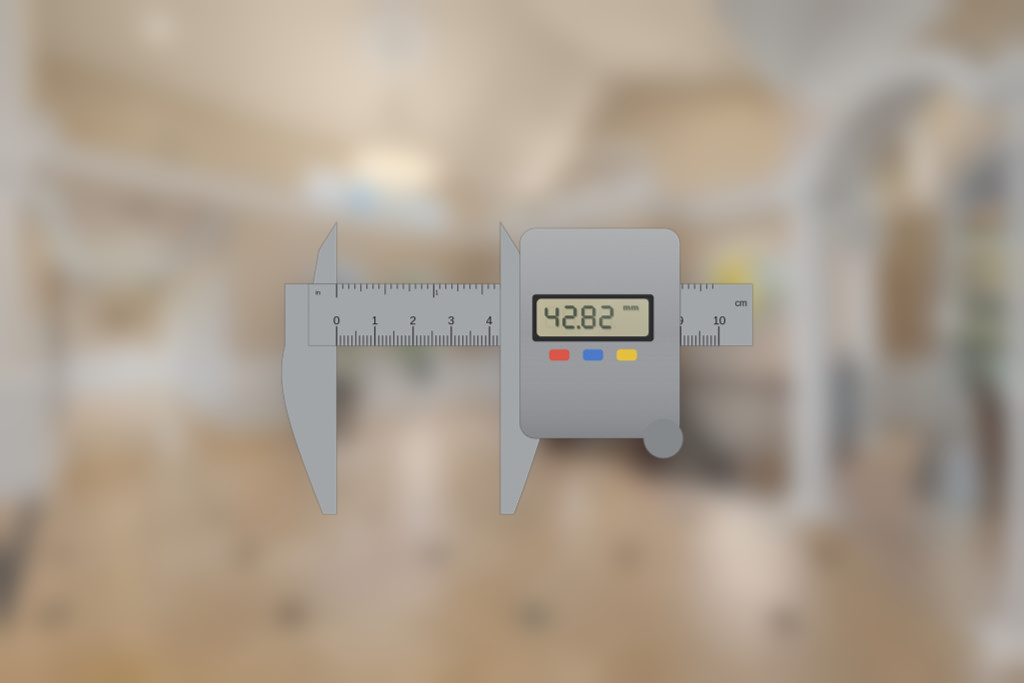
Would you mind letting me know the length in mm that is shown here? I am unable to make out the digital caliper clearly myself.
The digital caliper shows 42.82 mm
